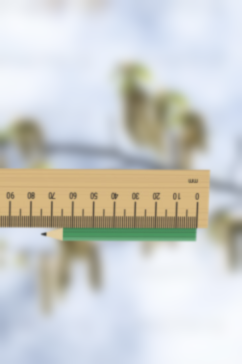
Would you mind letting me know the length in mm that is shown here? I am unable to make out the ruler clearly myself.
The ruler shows 75 mm
